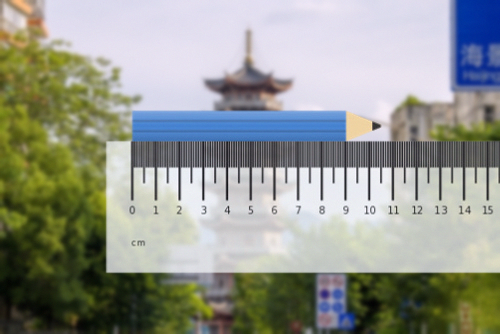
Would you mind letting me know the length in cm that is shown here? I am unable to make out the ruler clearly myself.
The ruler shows 10.5 cm
